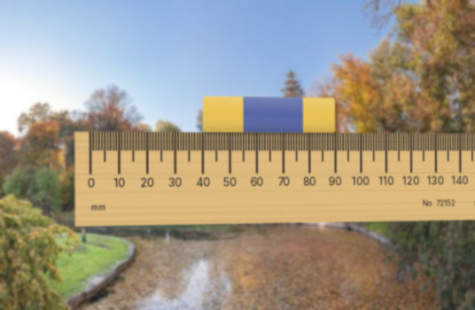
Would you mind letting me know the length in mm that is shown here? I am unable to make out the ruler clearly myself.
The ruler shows 50 mm
